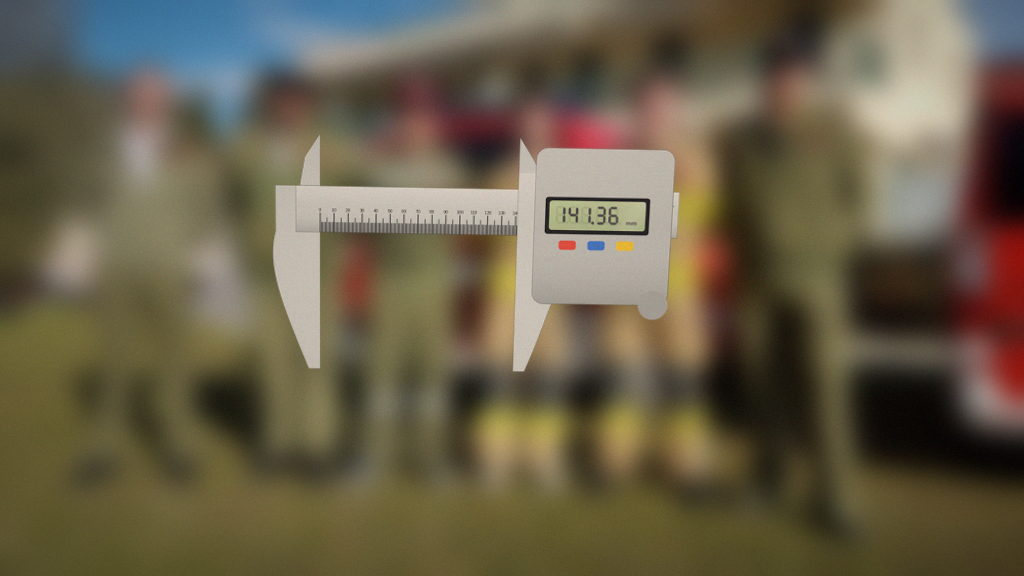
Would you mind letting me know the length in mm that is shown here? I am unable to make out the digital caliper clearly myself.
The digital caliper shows 141.36 mm
